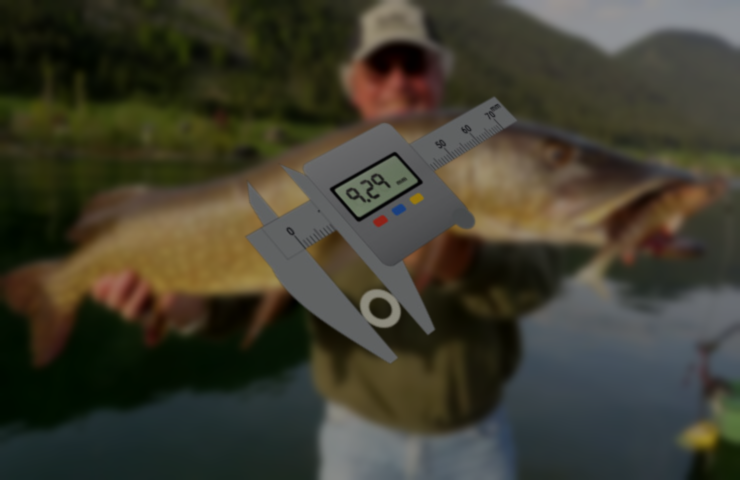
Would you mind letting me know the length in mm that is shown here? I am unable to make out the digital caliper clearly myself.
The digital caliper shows 9.29 mm
